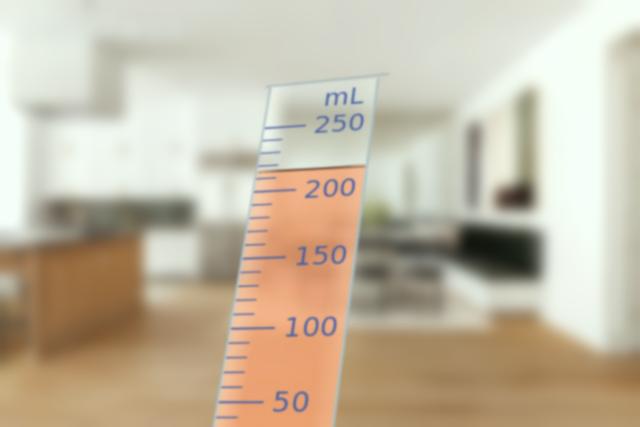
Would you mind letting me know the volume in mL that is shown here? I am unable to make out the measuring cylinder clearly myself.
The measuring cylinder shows 215 mL
